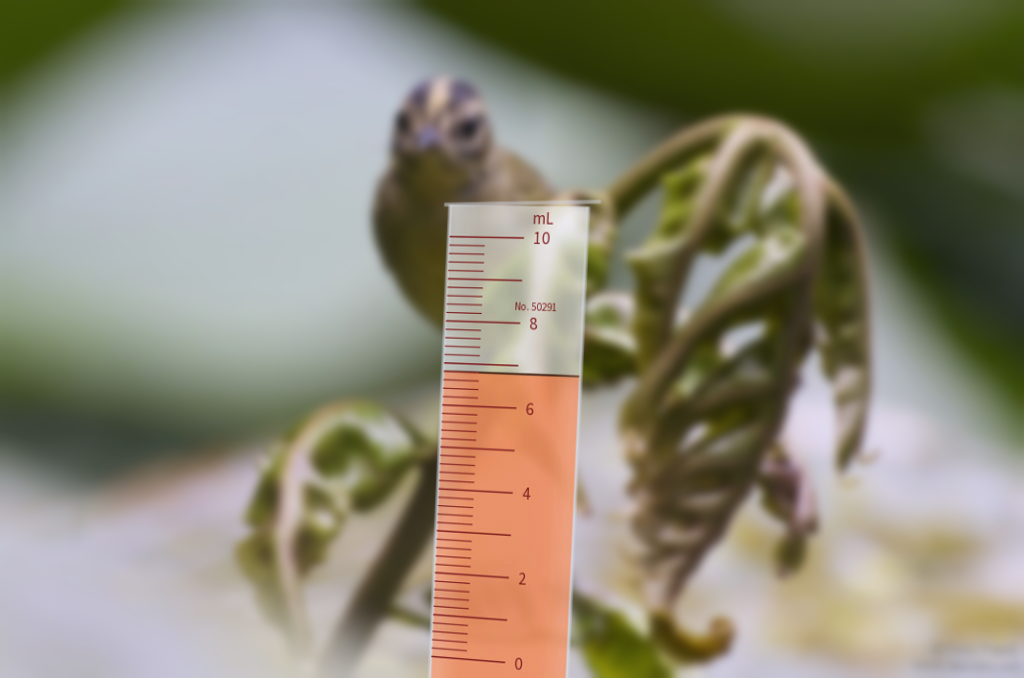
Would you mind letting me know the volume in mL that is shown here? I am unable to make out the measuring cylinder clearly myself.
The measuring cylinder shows 6.8 mL
